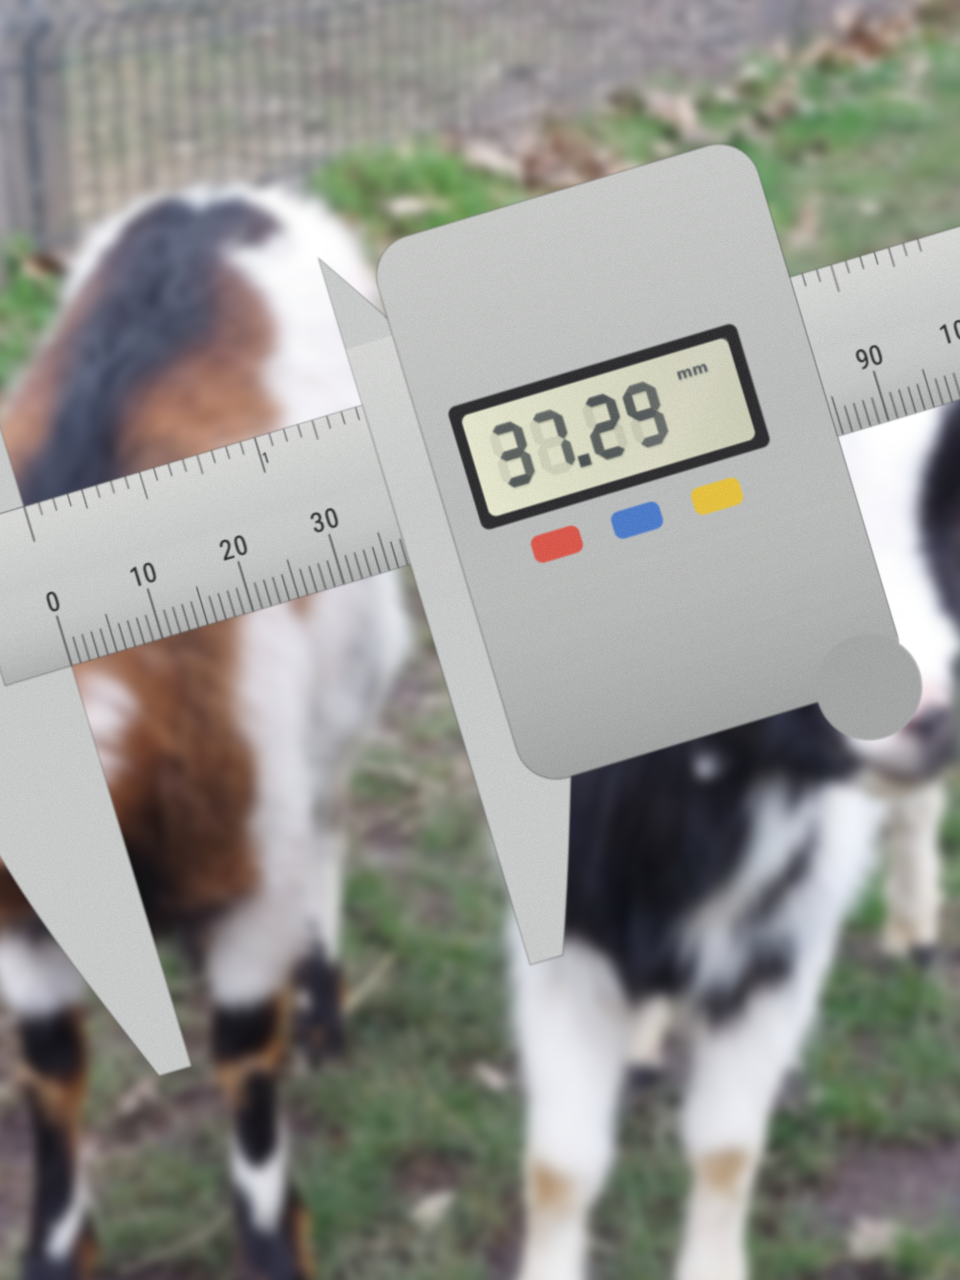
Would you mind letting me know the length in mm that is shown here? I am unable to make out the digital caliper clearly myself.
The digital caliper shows 37.29 mm
